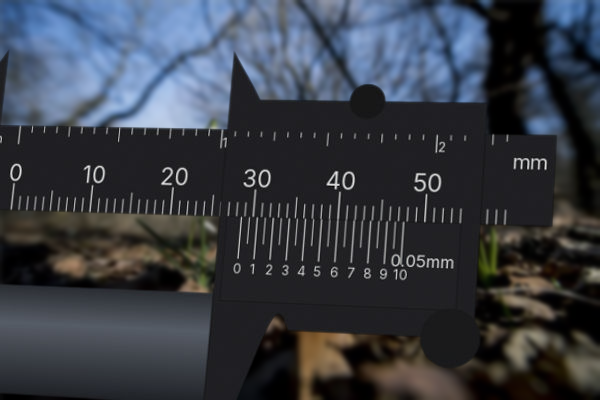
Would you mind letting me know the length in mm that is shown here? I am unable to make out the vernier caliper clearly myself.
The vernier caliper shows 28.6 mm
